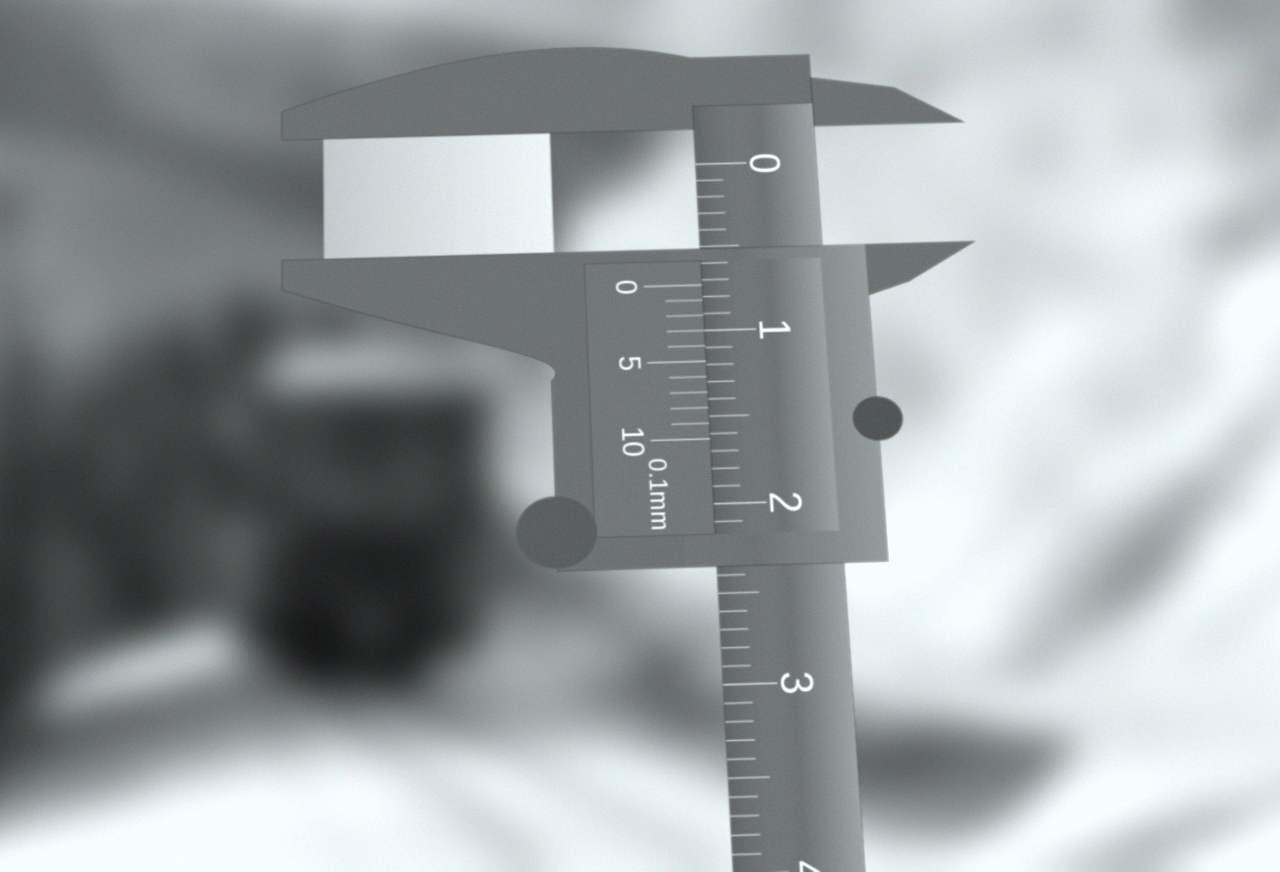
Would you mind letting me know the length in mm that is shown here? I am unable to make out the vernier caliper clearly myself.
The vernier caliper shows 7.3 mm
